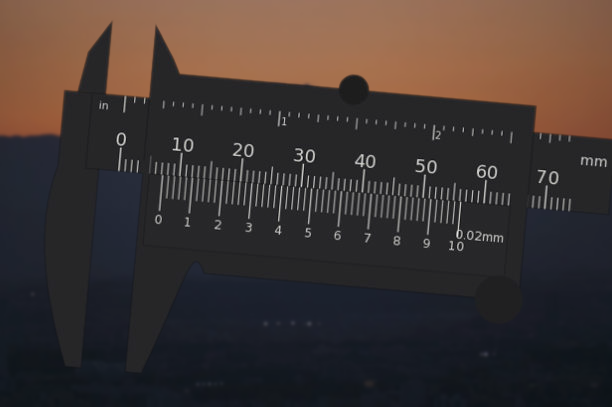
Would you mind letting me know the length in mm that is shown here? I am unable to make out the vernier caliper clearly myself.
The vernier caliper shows 7.2 mm
